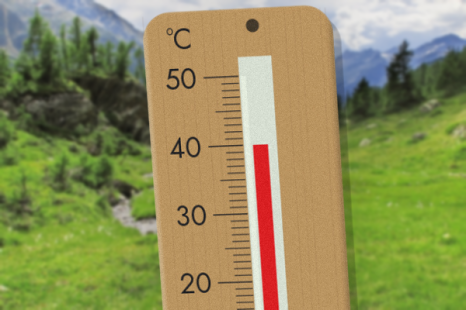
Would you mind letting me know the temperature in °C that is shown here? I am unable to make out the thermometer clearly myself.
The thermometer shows 40 °C
